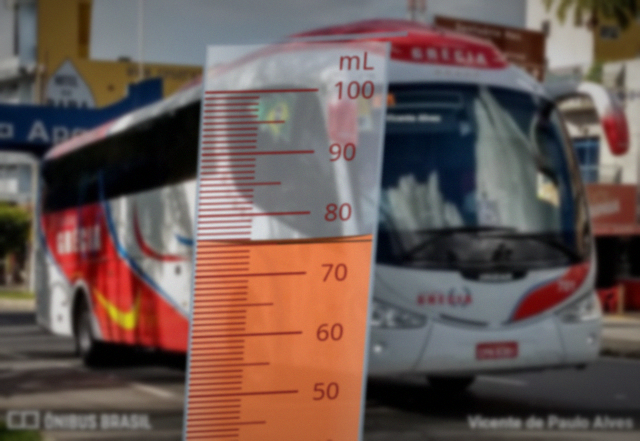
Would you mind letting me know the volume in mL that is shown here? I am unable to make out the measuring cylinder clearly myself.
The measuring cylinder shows 75 mL
